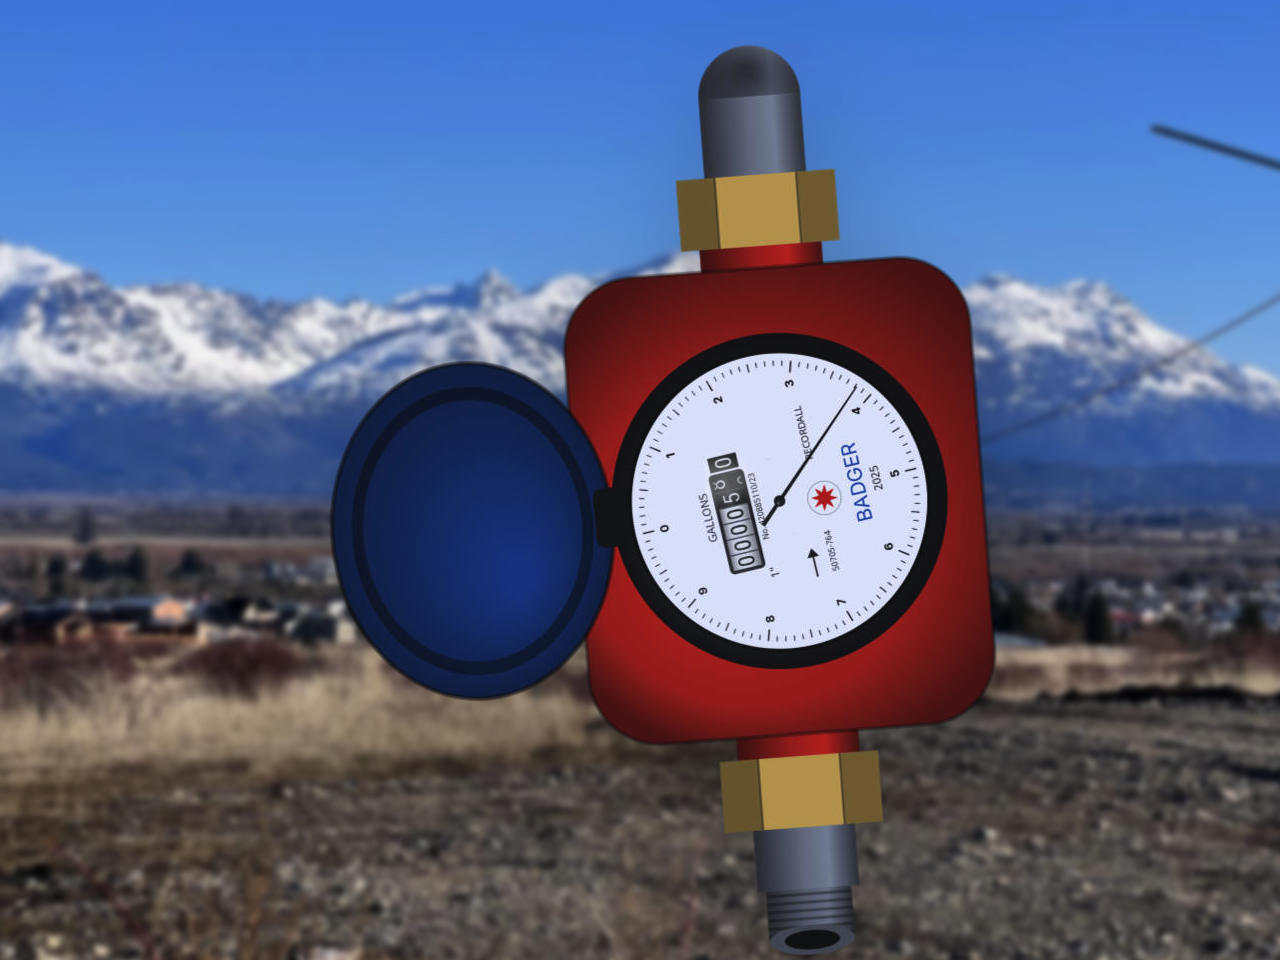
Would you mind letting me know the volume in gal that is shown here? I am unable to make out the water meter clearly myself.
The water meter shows 583.8 gal
